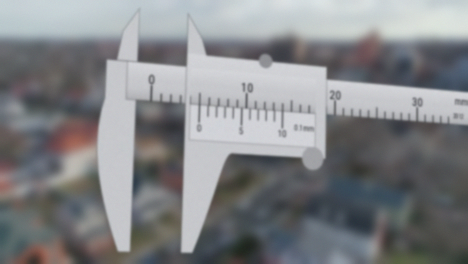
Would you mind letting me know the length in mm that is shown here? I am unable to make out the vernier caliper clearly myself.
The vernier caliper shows 5.0 mm
